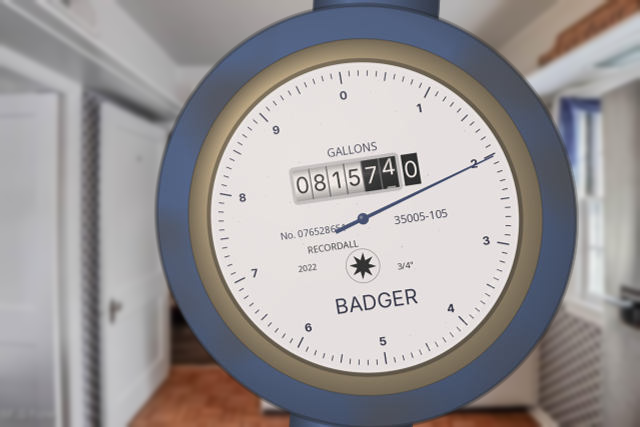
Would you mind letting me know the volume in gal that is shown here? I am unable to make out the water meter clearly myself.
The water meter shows 815742.0 gal
